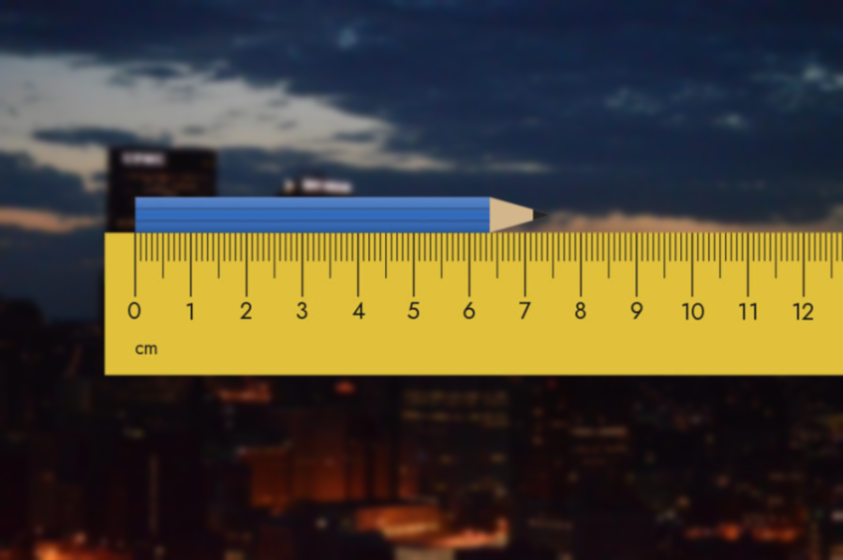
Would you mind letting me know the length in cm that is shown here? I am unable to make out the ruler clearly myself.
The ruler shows 7.4 cm
